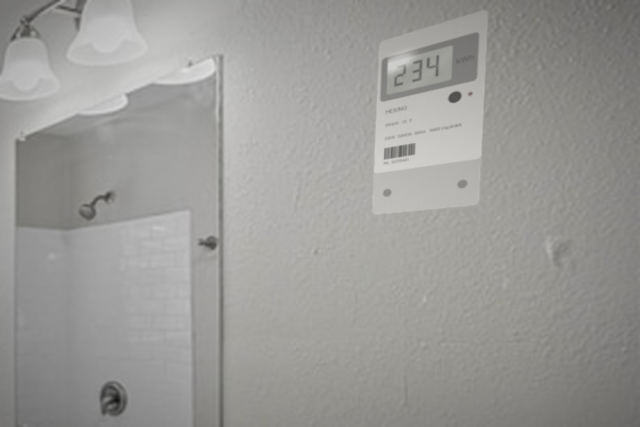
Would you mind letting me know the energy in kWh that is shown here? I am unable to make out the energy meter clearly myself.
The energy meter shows 234 kWh
